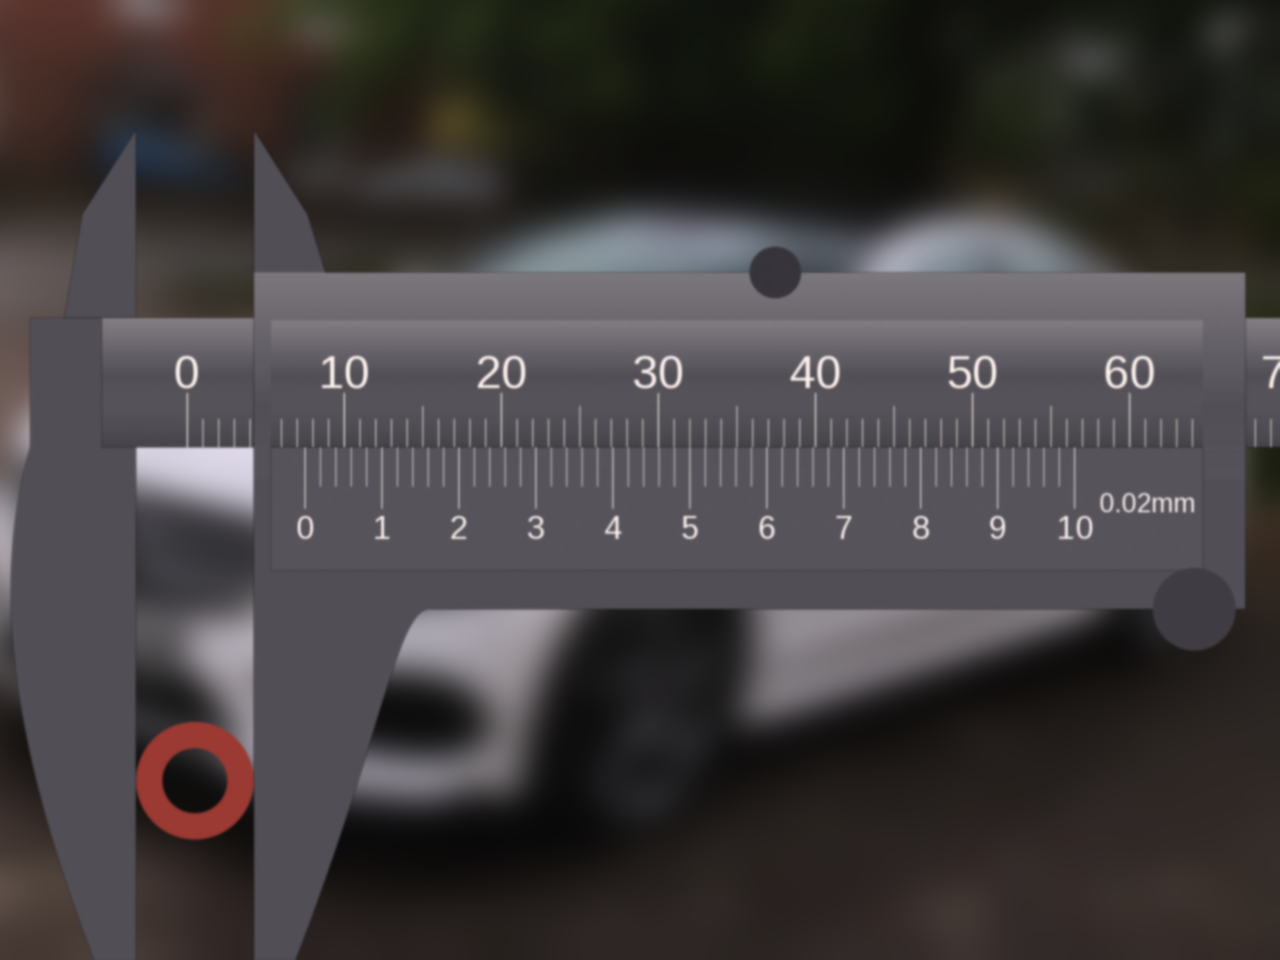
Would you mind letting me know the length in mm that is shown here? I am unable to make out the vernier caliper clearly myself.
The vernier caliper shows 7.5 mm
